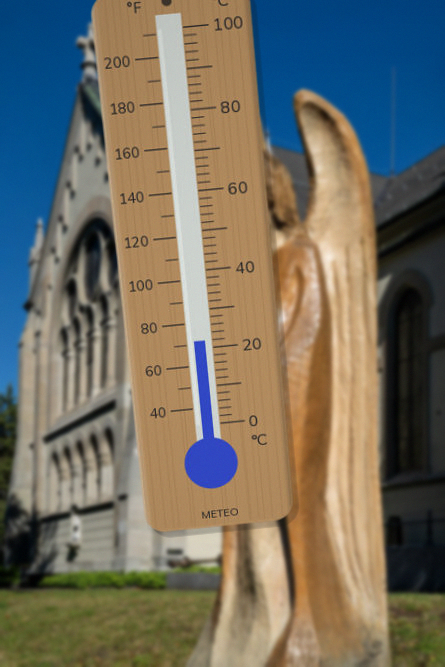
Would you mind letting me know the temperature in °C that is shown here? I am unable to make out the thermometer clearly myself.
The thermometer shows 22 °C
